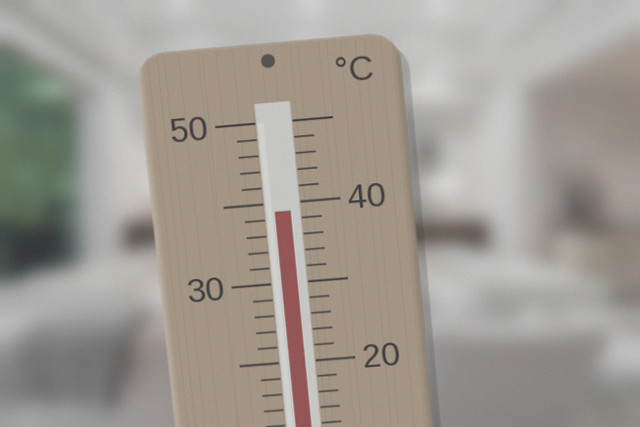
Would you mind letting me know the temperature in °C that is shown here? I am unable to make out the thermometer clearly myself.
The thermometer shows 39 °C
